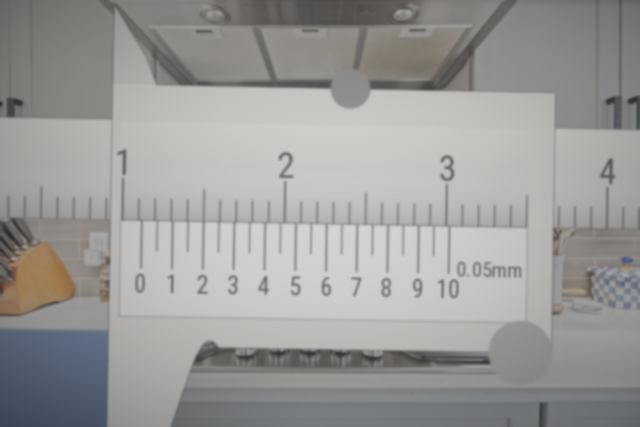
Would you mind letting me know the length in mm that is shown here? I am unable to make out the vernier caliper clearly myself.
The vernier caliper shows 11.2 mm
